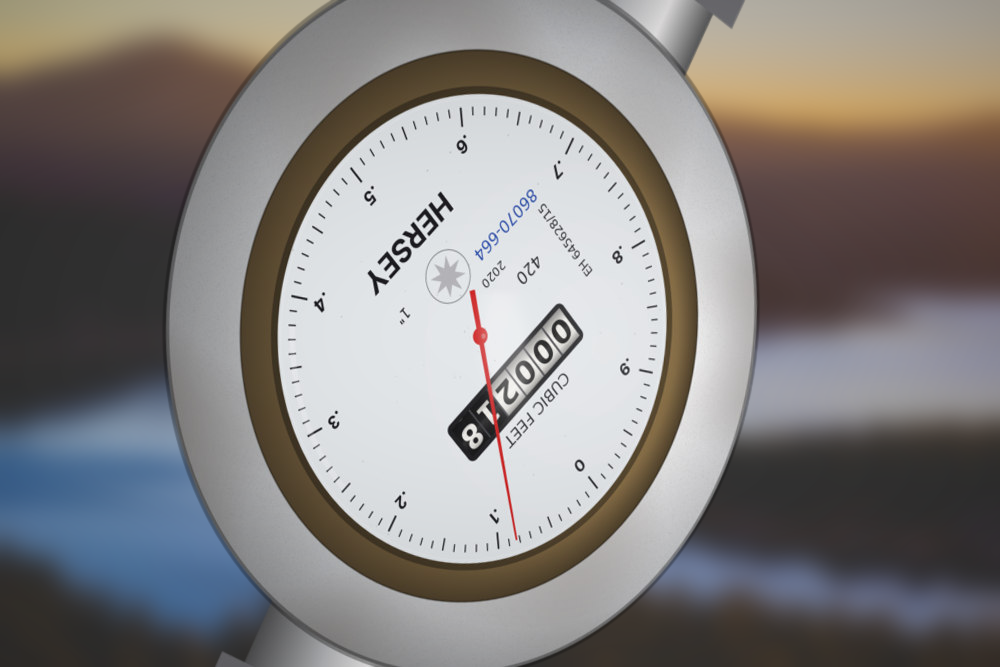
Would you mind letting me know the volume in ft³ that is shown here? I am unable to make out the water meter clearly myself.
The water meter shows 218.08 ft³
